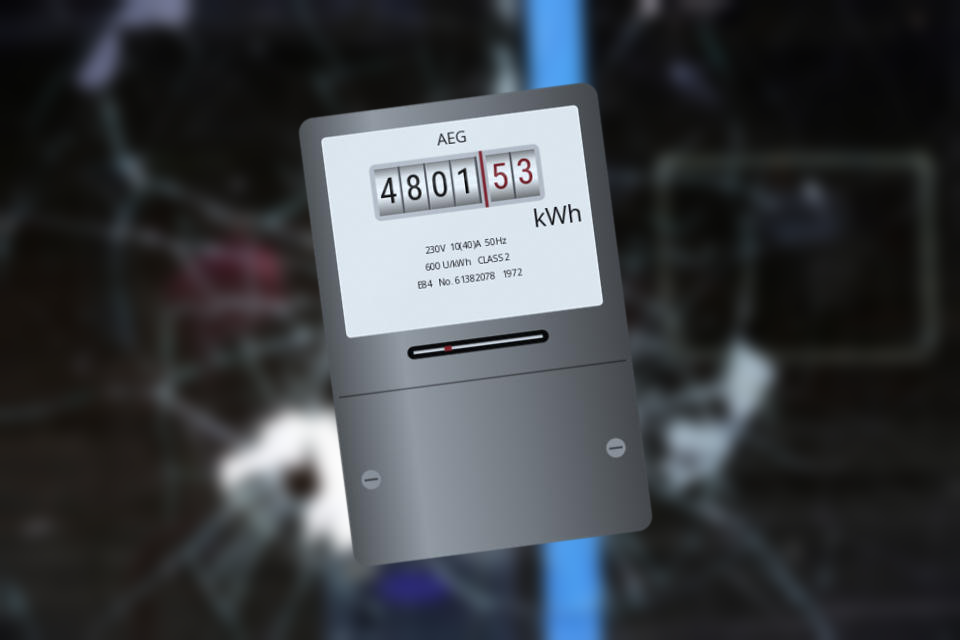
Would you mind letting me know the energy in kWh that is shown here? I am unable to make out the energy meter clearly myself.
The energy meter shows 4801.53 kWh
